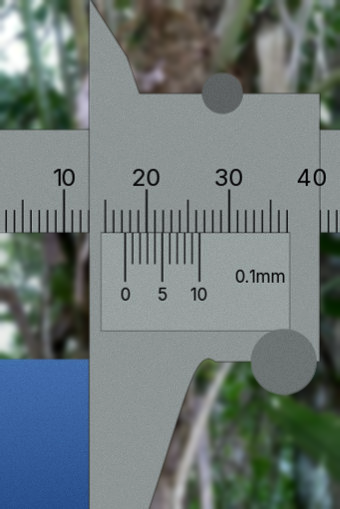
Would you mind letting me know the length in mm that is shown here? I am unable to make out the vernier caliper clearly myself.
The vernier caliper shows 17.4 mm
